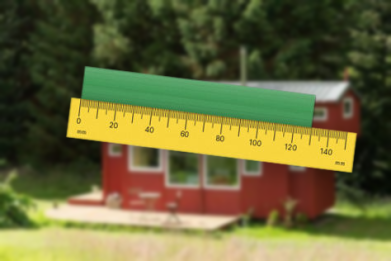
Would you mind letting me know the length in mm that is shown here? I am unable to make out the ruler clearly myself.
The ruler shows 130 mm
